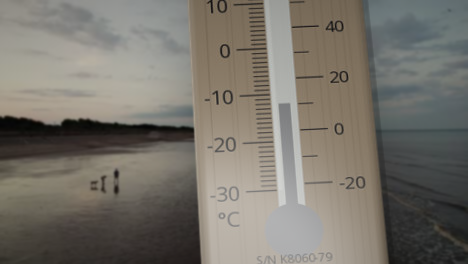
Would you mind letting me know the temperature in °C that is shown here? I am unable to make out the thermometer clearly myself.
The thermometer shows -12 °C
